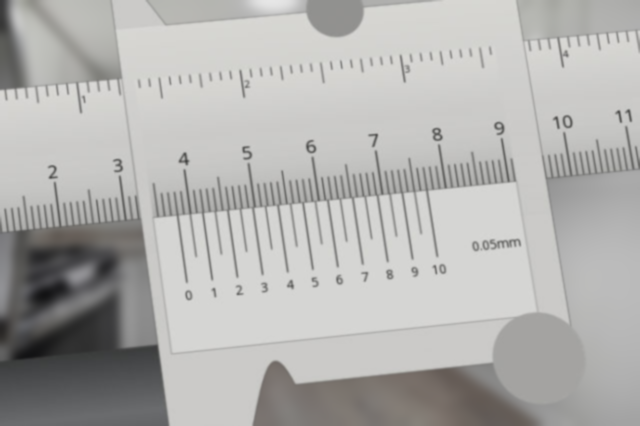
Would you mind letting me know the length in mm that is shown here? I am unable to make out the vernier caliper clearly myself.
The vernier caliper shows 38.0 mm
